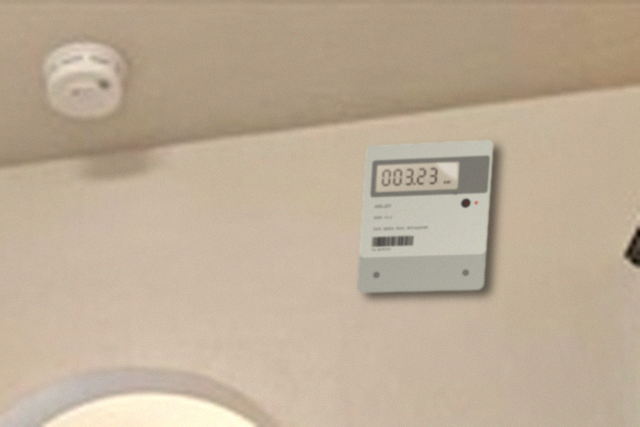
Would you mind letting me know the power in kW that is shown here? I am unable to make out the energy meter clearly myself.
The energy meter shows 3.23 kW
